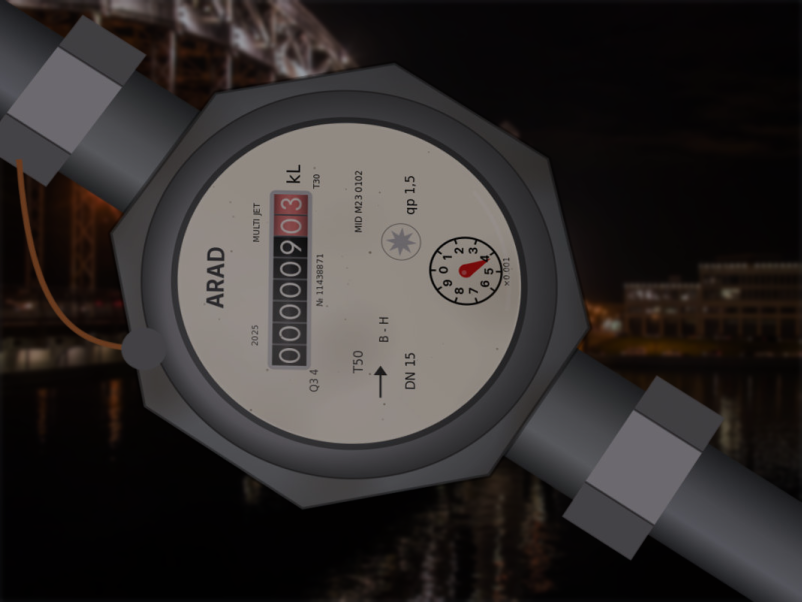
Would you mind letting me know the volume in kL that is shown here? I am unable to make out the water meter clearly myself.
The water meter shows 9.034 kL
